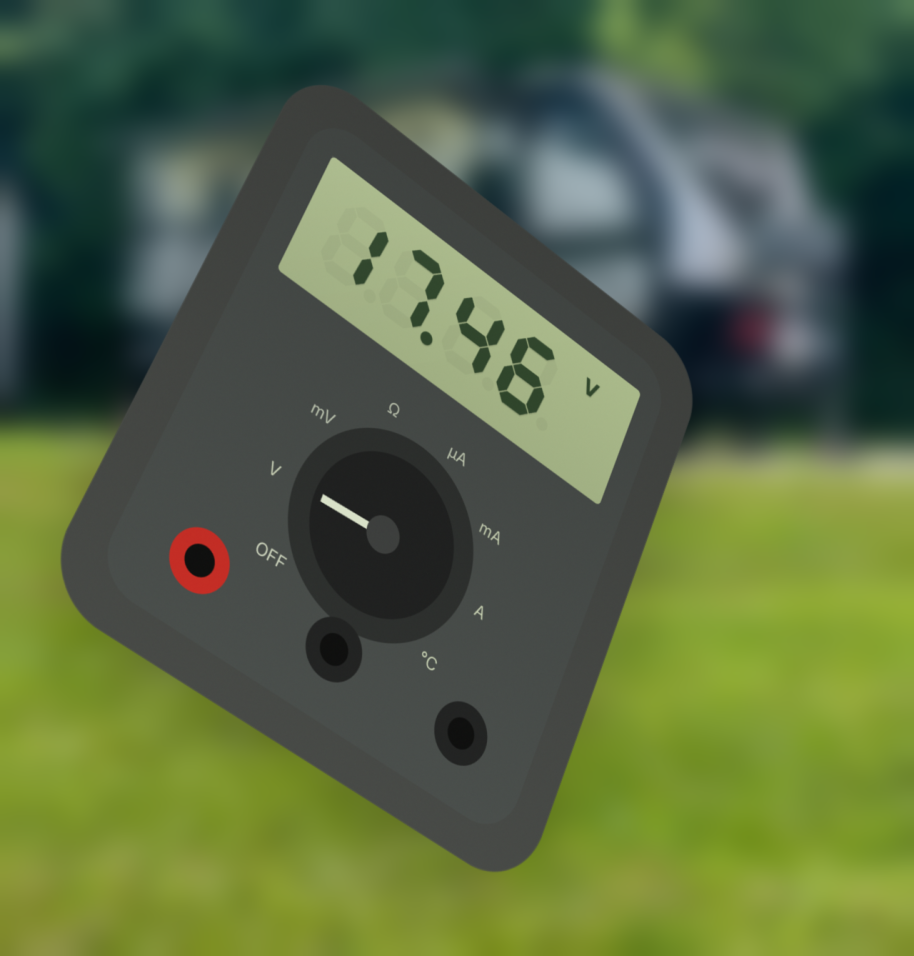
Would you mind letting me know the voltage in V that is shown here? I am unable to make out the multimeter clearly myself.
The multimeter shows 17.46 V
